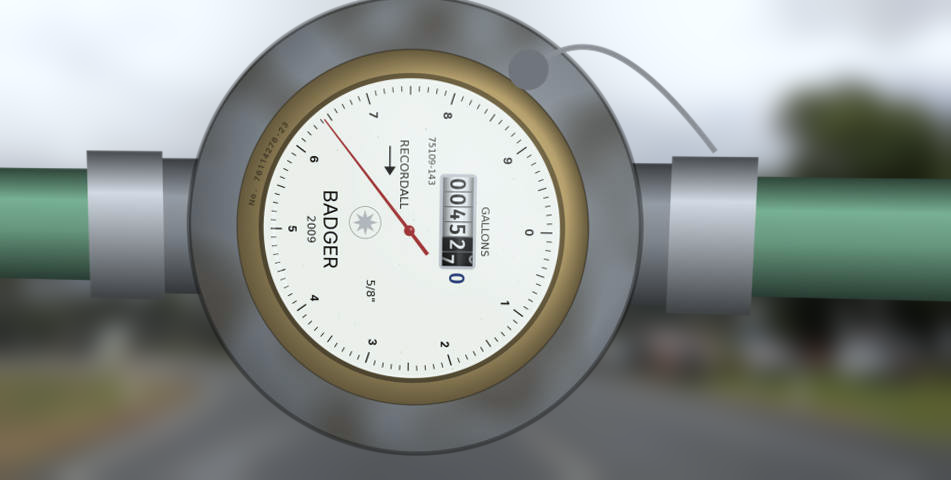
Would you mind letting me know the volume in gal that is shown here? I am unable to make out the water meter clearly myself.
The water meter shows 45266.4 gal
